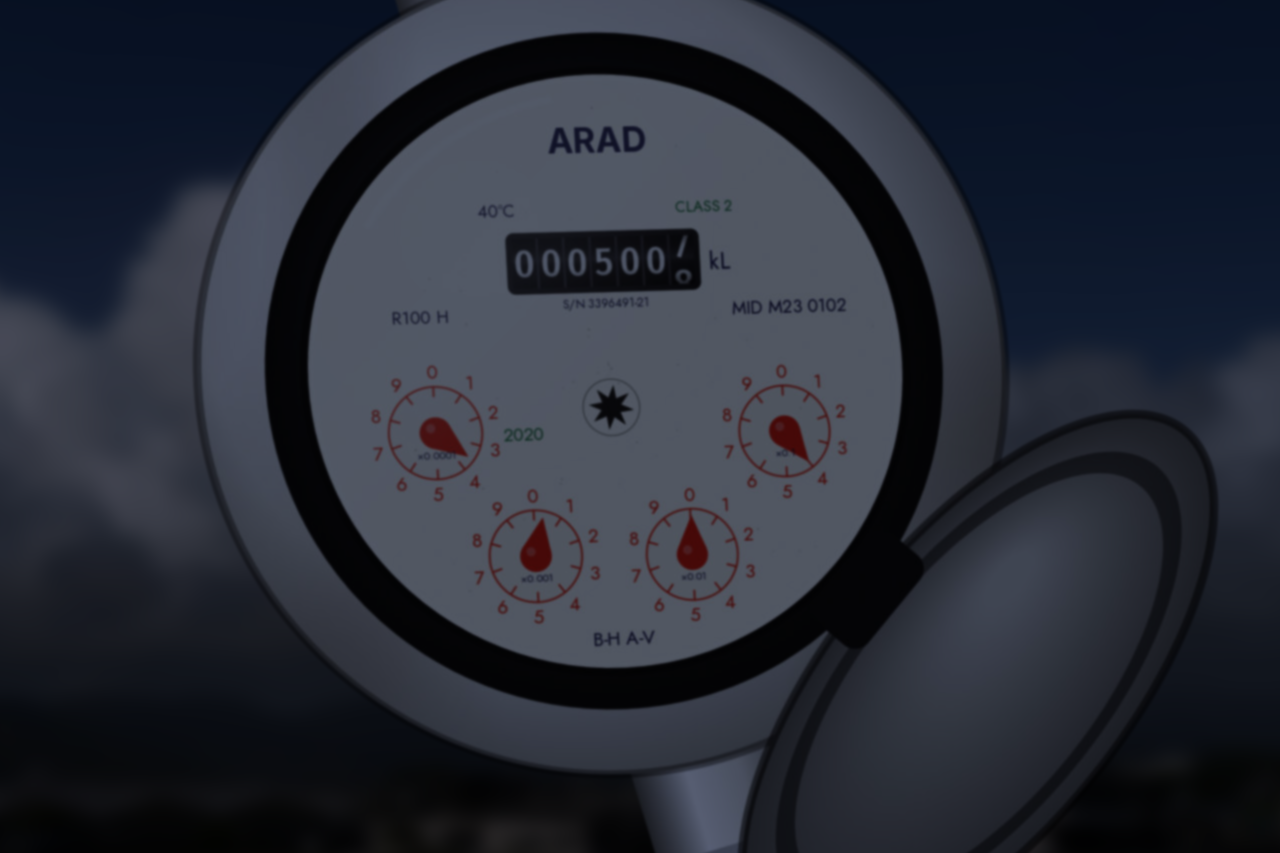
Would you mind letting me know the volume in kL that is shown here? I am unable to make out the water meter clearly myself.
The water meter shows 5007.4003 kL
